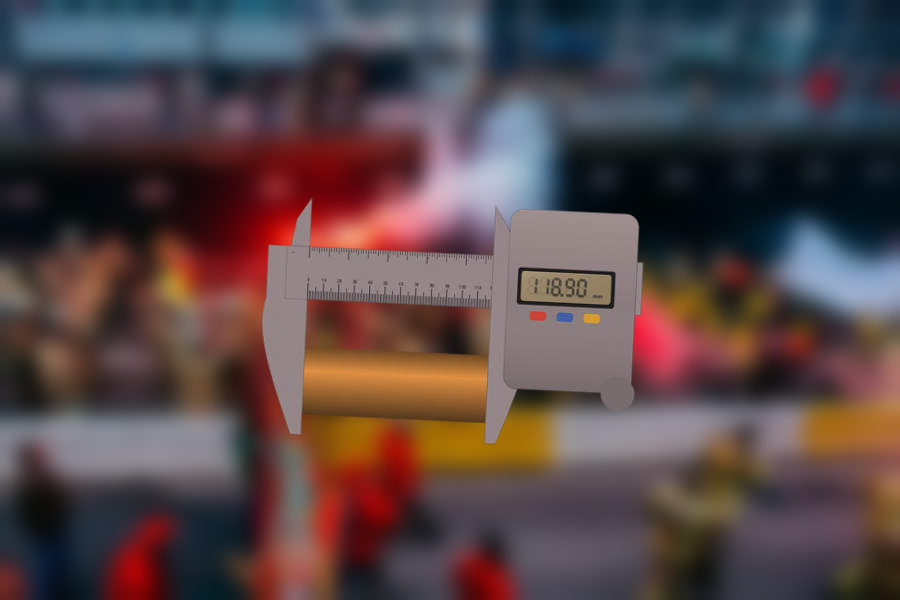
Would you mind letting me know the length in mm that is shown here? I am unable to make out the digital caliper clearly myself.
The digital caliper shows 118.90 mm
